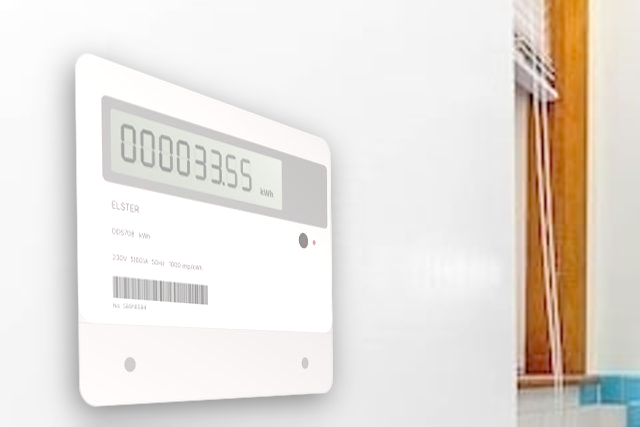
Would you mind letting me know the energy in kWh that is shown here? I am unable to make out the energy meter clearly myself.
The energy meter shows 33.55 kWh
